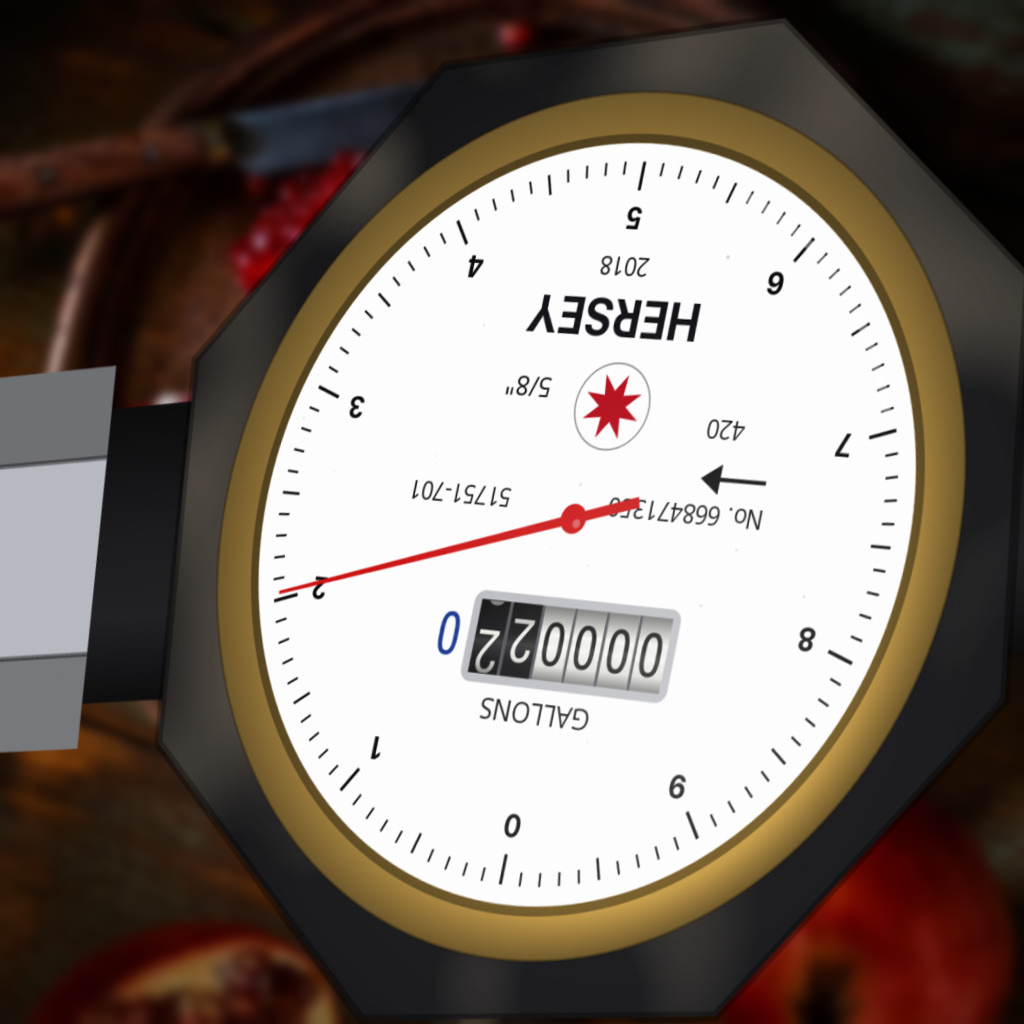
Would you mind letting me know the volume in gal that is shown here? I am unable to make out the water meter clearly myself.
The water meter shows 222.0 gal
